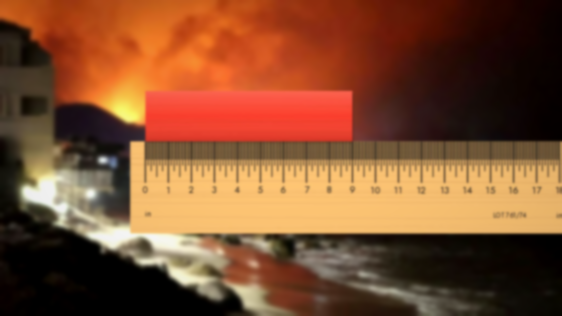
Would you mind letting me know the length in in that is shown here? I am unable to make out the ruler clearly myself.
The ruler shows 9 in
